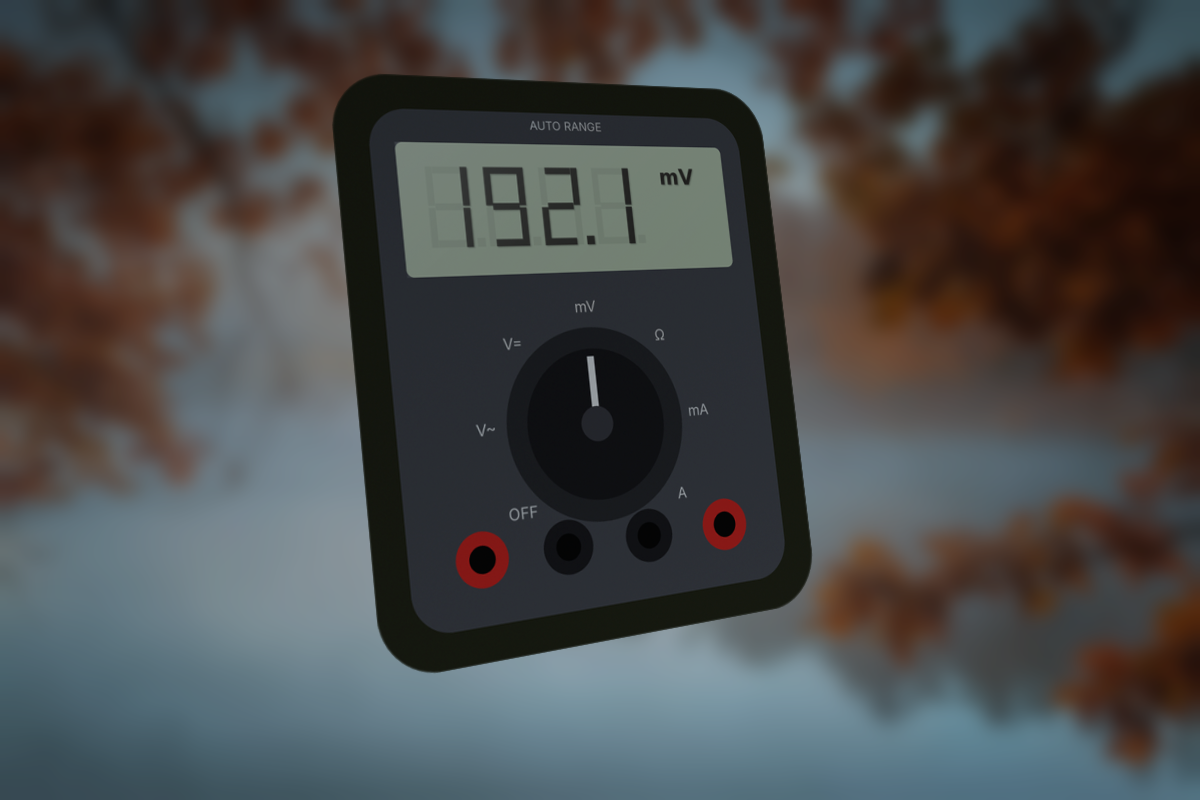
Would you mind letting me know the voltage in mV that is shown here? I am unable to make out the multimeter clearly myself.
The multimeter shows 192.1 mV
